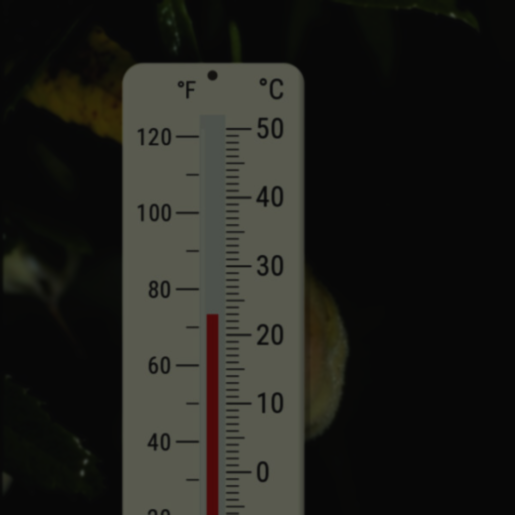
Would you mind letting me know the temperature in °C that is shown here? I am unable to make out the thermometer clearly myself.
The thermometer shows 23 °C
